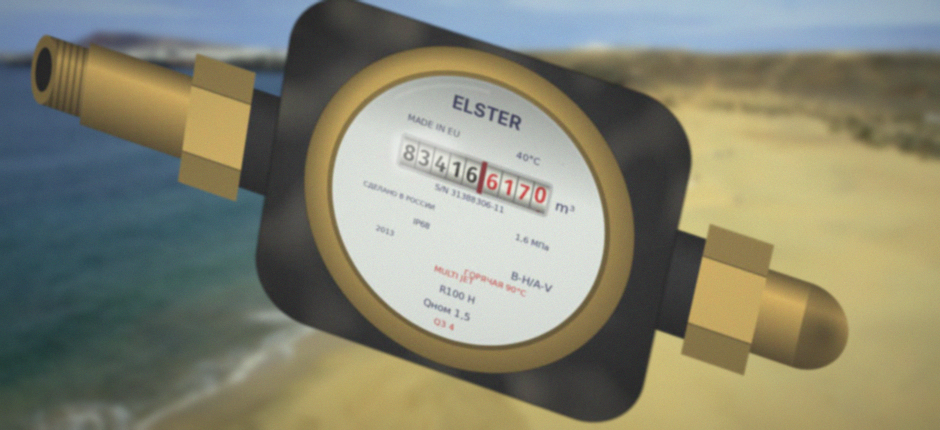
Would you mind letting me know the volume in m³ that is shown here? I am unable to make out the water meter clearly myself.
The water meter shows 83416.6170 m³
